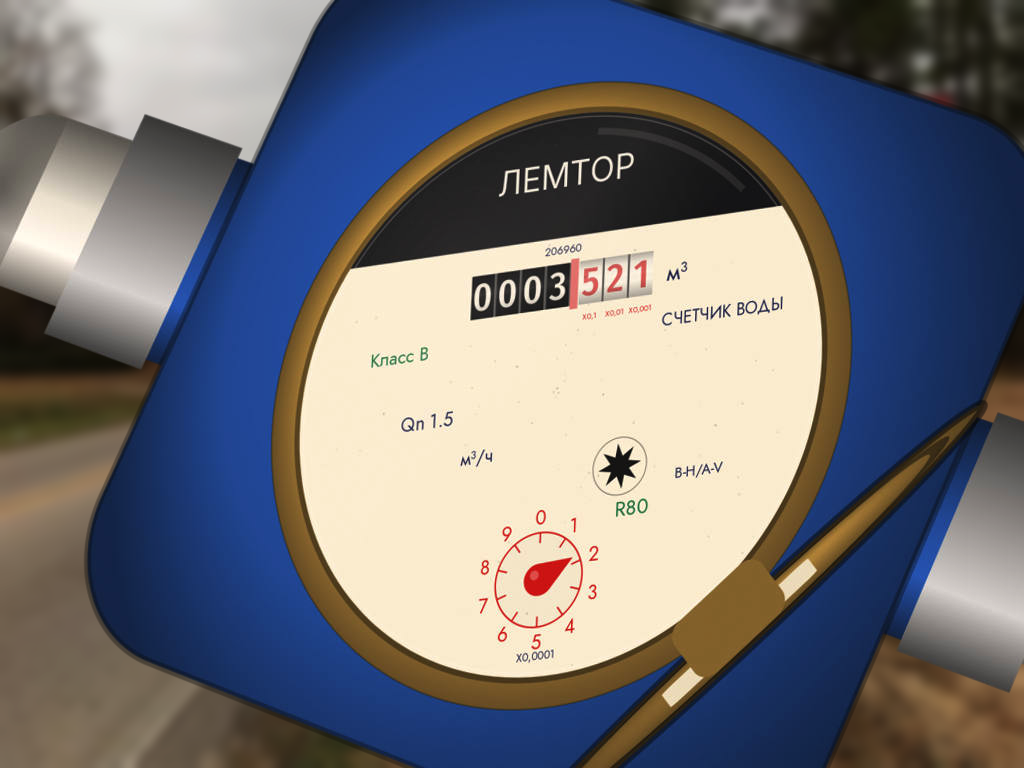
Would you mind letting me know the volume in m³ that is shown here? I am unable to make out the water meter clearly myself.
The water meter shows 3.5211 m³
